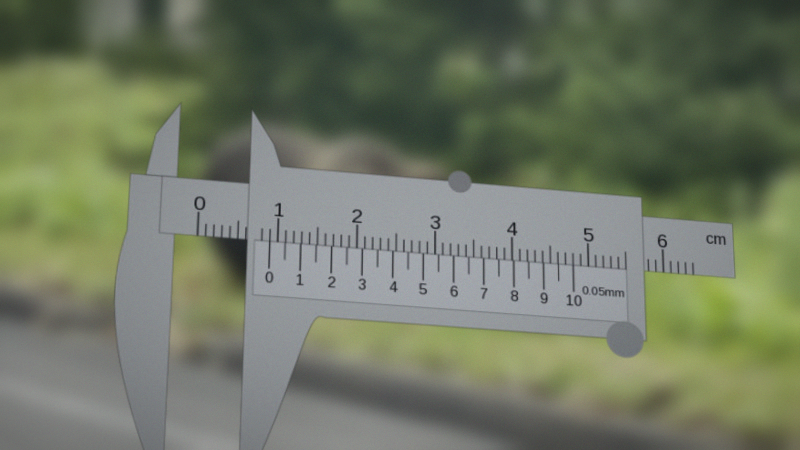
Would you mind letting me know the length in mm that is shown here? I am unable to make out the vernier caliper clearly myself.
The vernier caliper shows 9.0 mm
